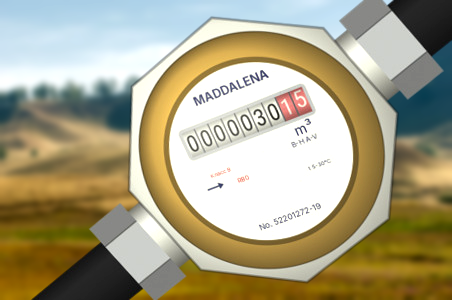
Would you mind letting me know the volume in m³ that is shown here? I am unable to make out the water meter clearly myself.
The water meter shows 30.15 m³
